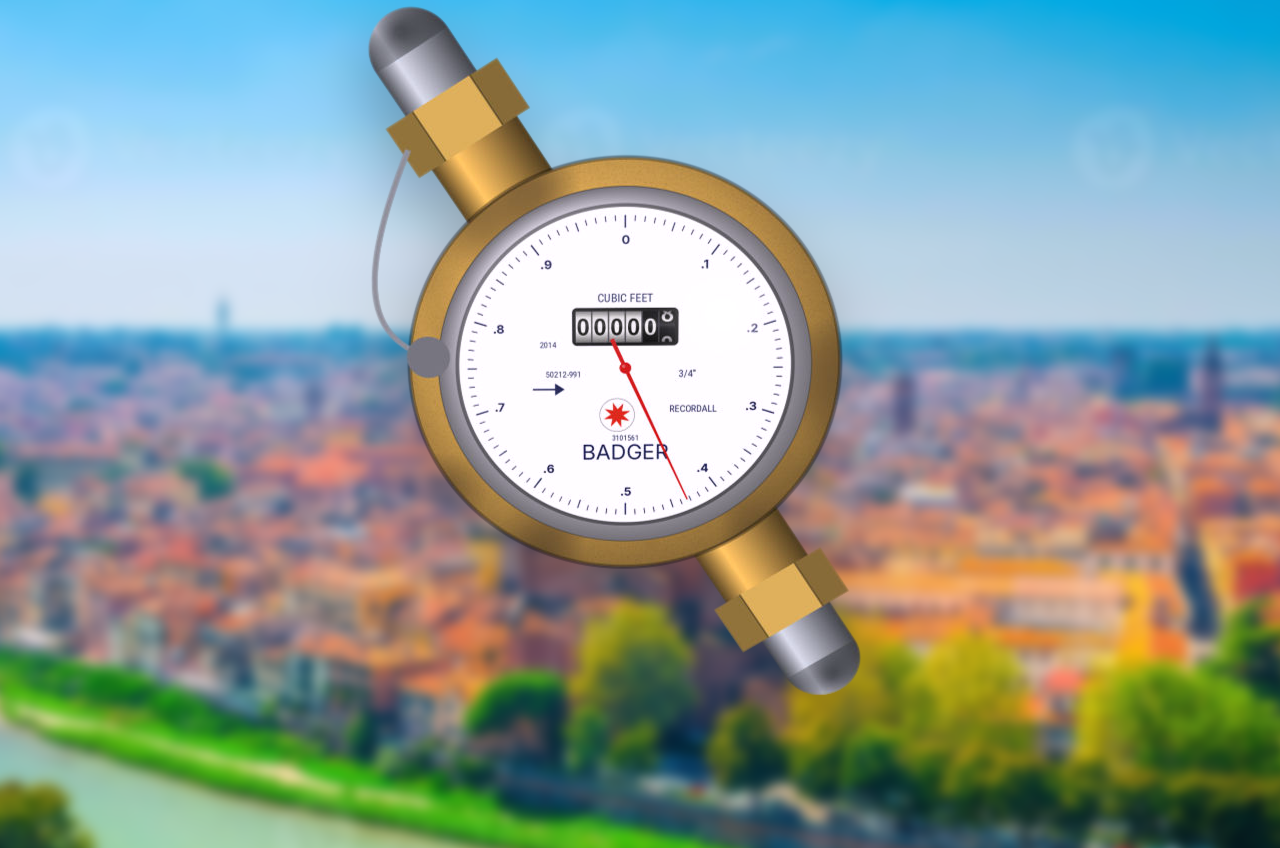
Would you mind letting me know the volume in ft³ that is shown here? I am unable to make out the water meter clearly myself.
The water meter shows 8.43 ft³
